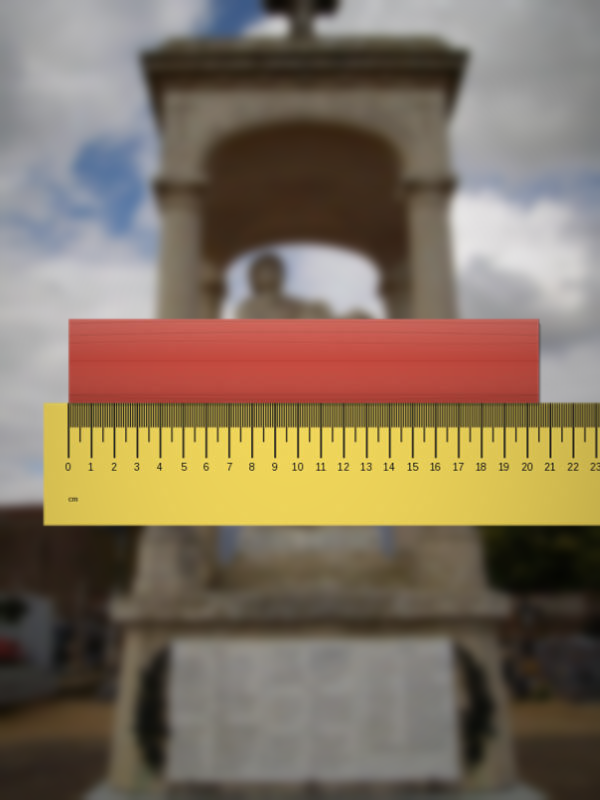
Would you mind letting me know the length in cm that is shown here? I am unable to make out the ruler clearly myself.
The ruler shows 20.5 cm
